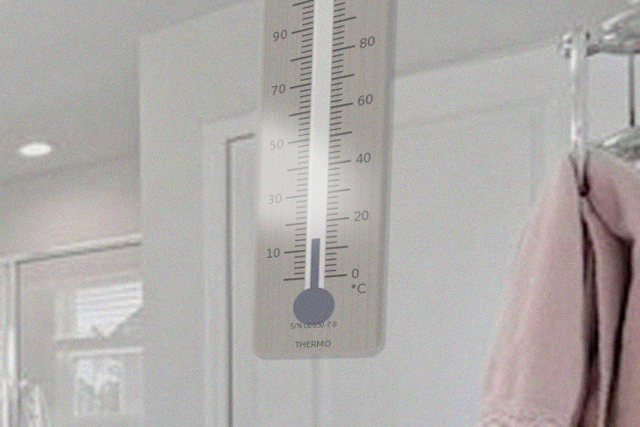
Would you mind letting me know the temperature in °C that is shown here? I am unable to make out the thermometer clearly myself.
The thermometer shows 14 °C
